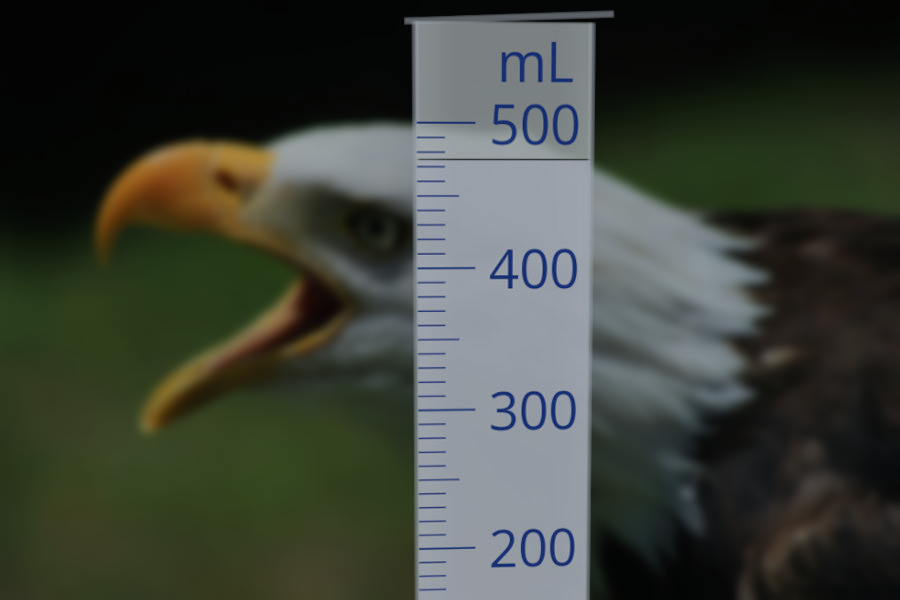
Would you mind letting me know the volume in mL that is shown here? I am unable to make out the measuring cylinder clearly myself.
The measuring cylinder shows 475 mL
